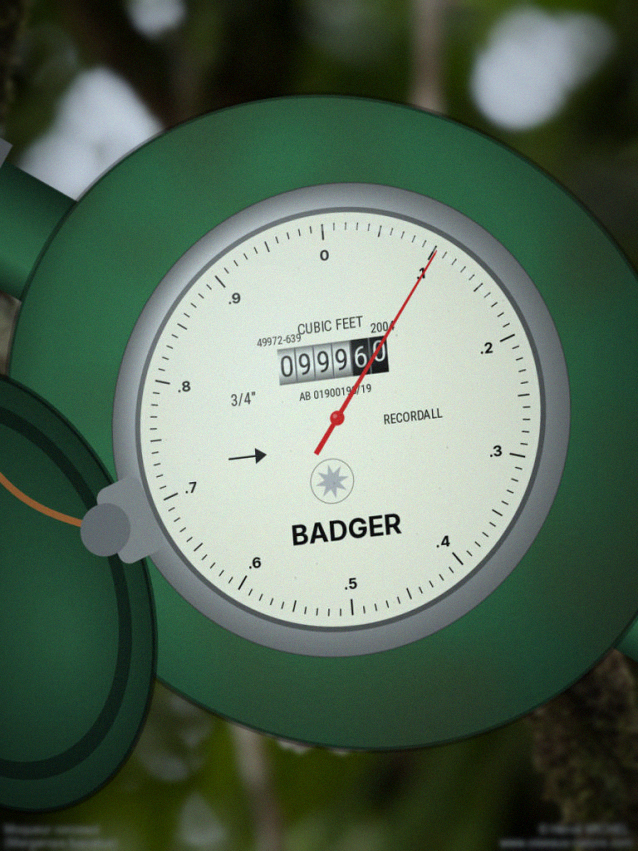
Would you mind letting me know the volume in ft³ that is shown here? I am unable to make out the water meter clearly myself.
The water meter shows 99960.10 ft³
